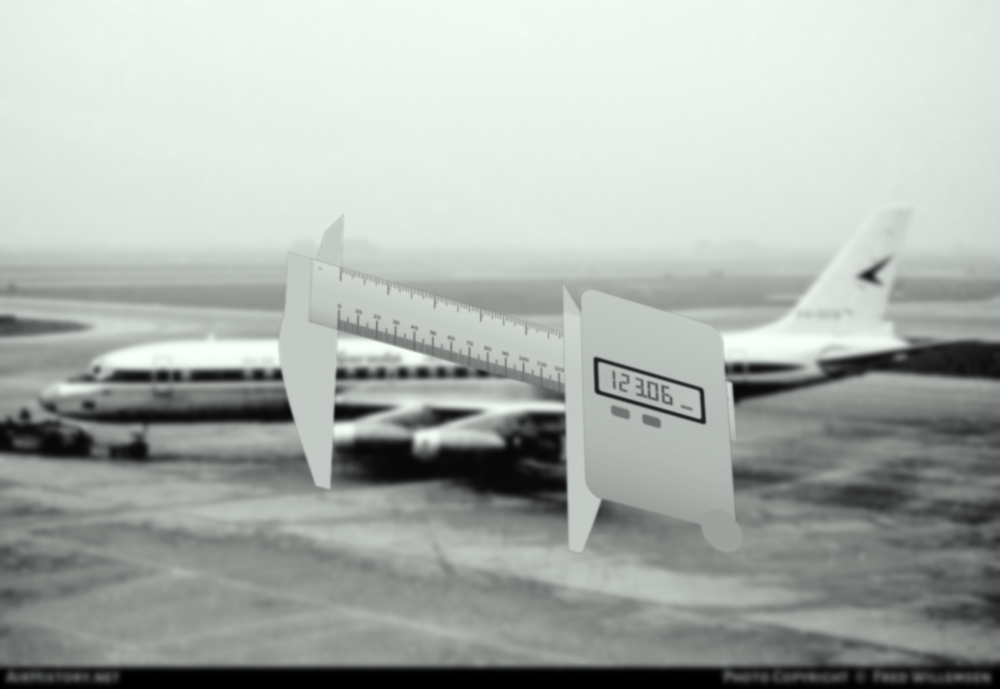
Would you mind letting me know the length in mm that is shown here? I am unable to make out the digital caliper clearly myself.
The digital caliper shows 123.06 mm
